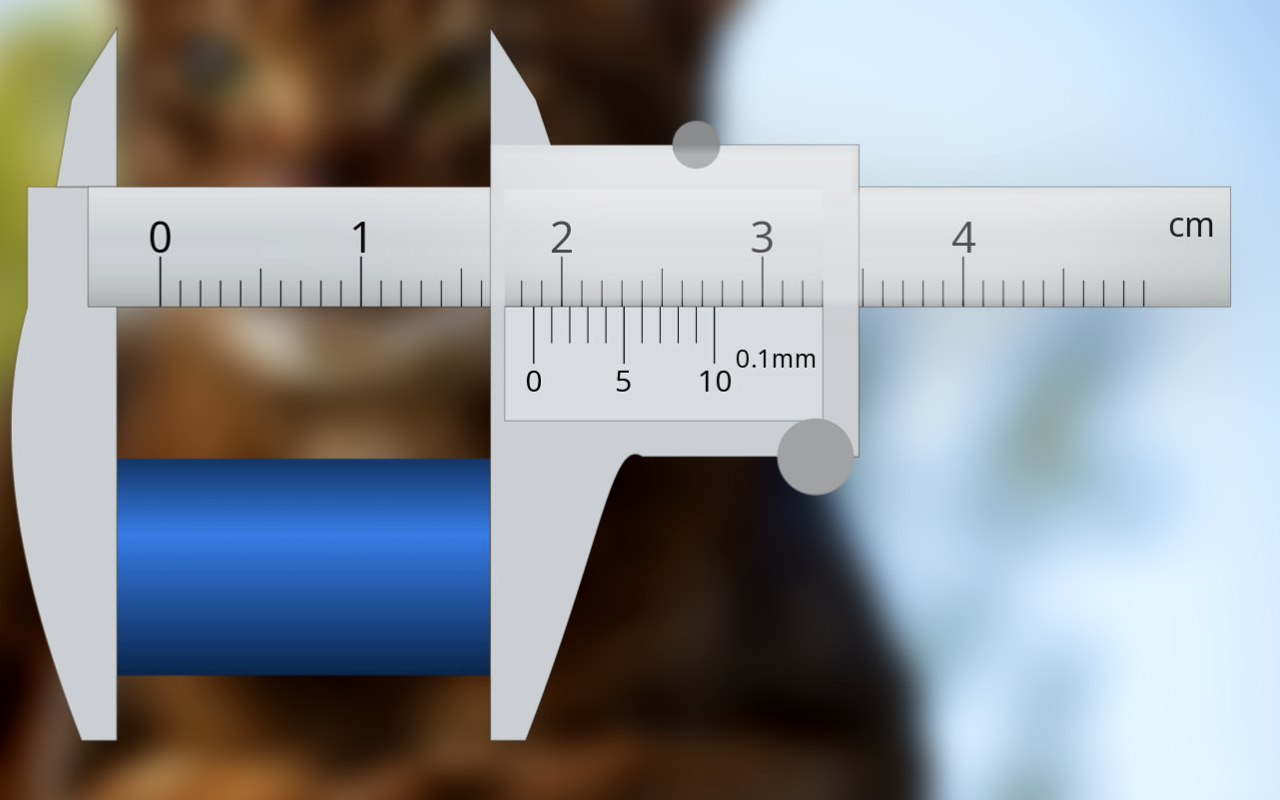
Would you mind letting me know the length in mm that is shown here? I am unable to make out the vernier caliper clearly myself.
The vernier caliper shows 18.6 mm
